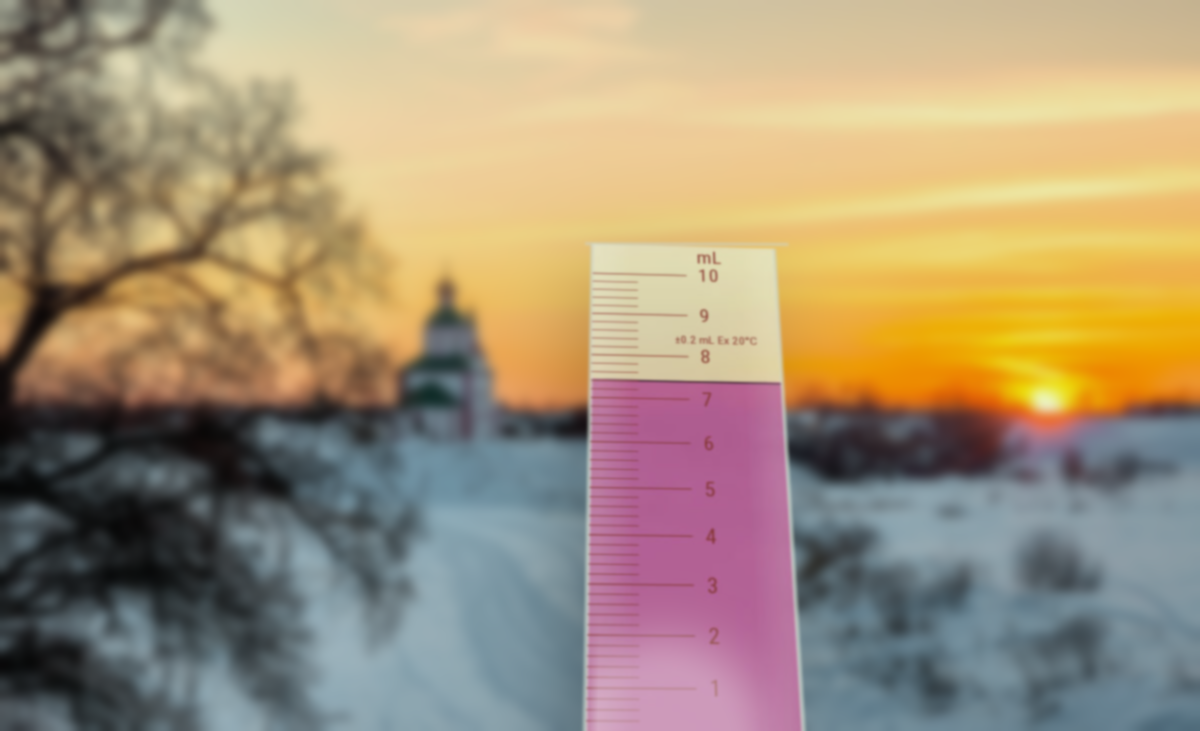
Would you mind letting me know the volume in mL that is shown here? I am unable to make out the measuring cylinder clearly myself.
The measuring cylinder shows 7.4 mL
